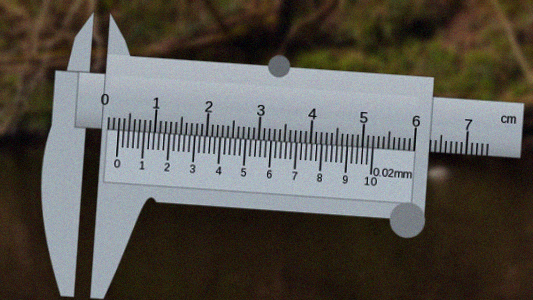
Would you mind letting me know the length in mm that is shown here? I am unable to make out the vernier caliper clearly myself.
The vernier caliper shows 3.0 mm
